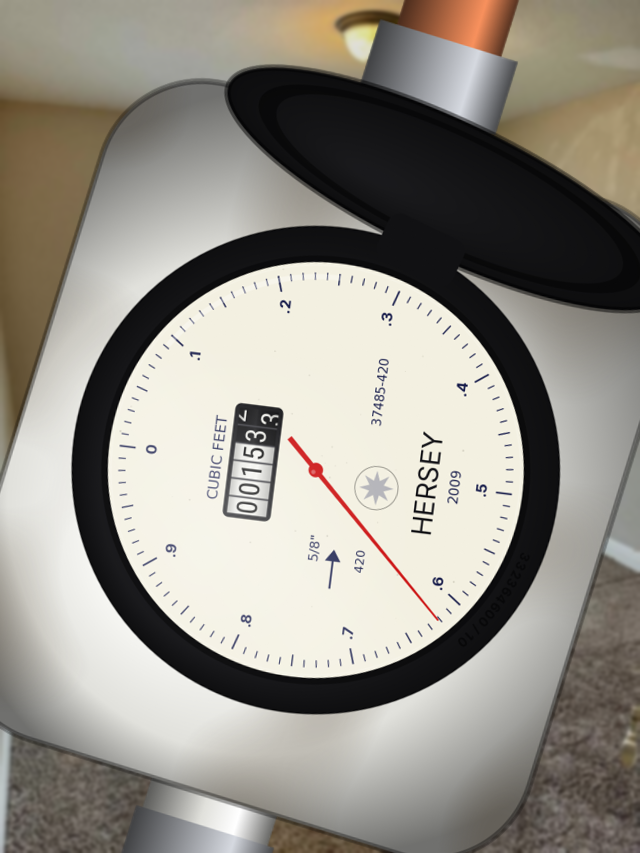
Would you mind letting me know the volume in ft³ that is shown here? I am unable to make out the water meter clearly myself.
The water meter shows 1532.62 ft³
